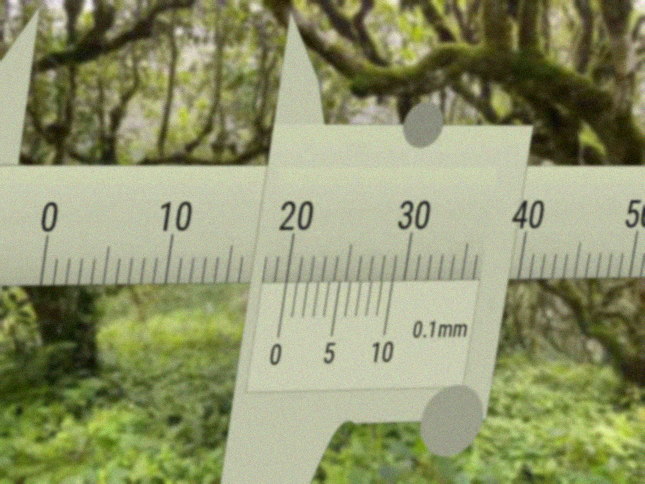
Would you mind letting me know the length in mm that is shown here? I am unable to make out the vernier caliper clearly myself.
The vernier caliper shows 20.0 mm
